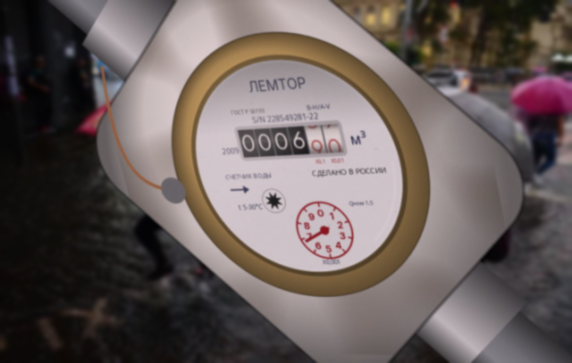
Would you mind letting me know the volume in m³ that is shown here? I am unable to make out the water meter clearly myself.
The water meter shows 6.896 m³
